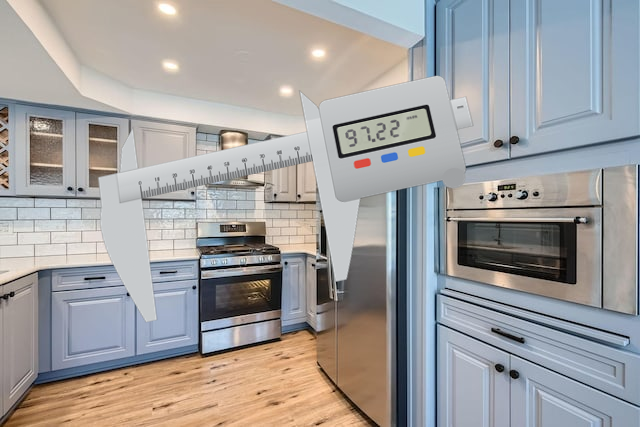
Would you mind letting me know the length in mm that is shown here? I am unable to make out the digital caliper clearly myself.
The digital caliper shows 97.22 mm
